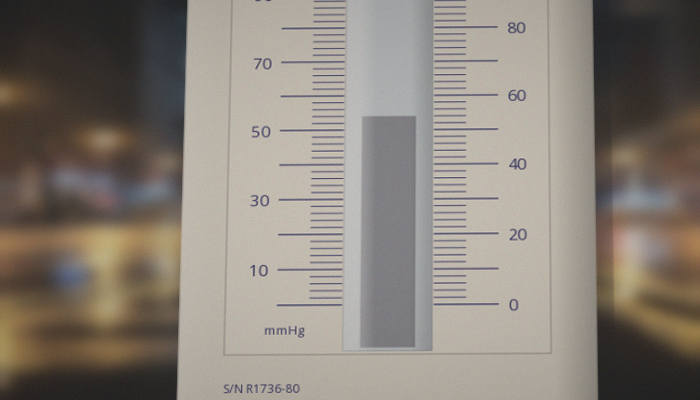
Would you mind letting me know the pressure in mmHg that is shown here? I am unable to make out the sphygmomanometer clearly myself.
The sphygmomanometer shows 54 mmHg
